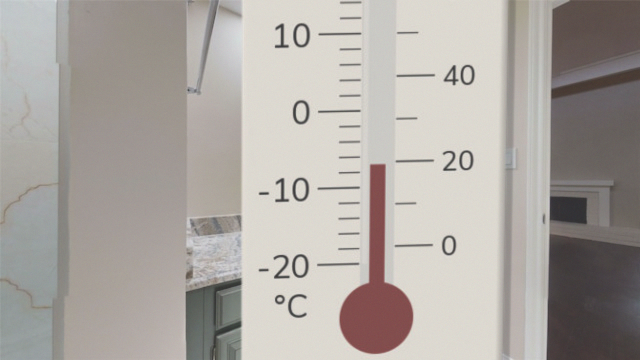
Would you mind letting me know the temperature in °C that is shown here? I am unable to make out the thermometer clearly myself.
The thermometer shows -7 °C
